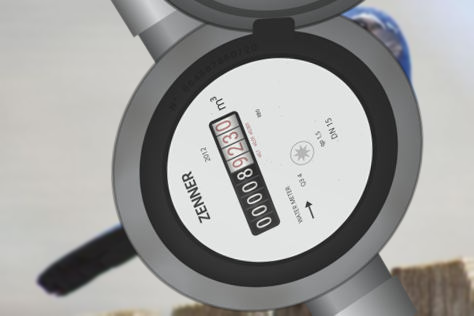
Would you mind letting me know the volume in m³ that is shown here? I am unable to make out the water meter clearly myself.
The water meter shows 8.9230 m³
